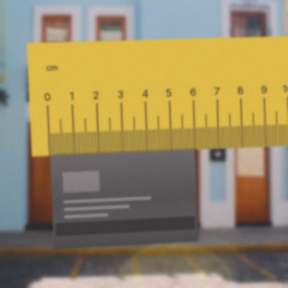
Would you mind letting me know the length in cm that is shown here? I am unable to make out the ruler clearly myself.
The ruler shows 6 cm
